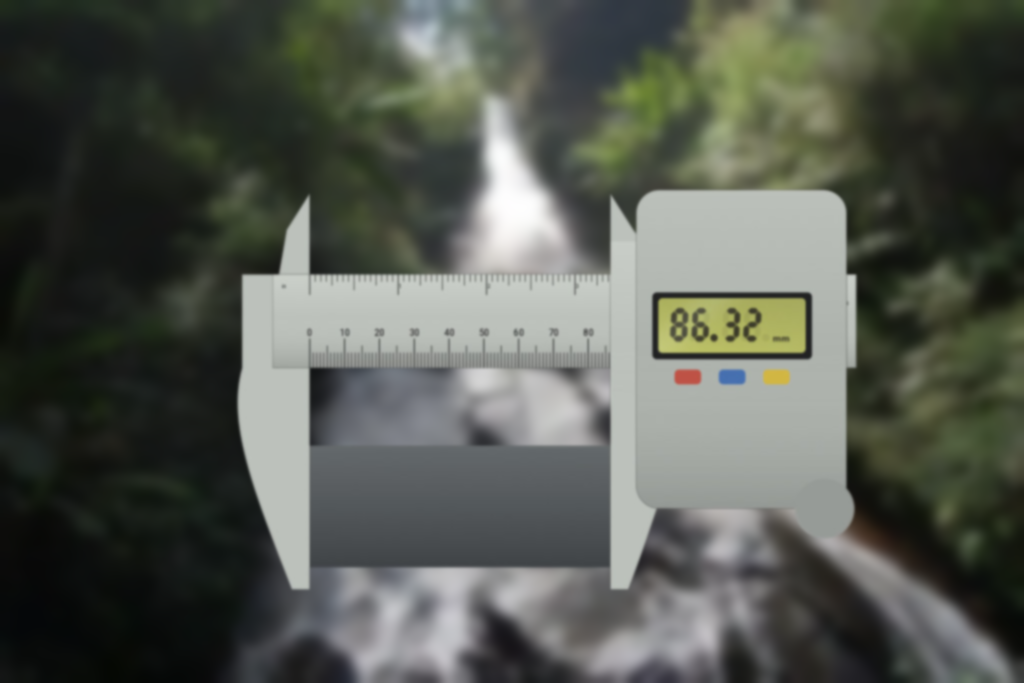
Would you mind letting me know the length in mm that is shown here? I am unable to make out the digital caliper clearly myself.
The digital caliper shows 86.32 mm
